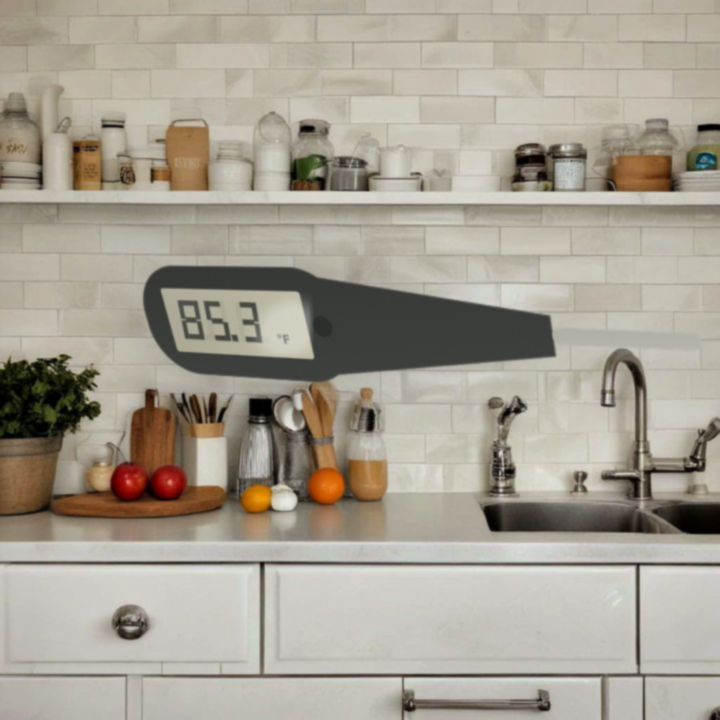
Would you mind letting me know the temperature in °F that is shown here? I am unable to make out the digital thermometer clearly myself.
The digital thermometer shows 85.3 °F
